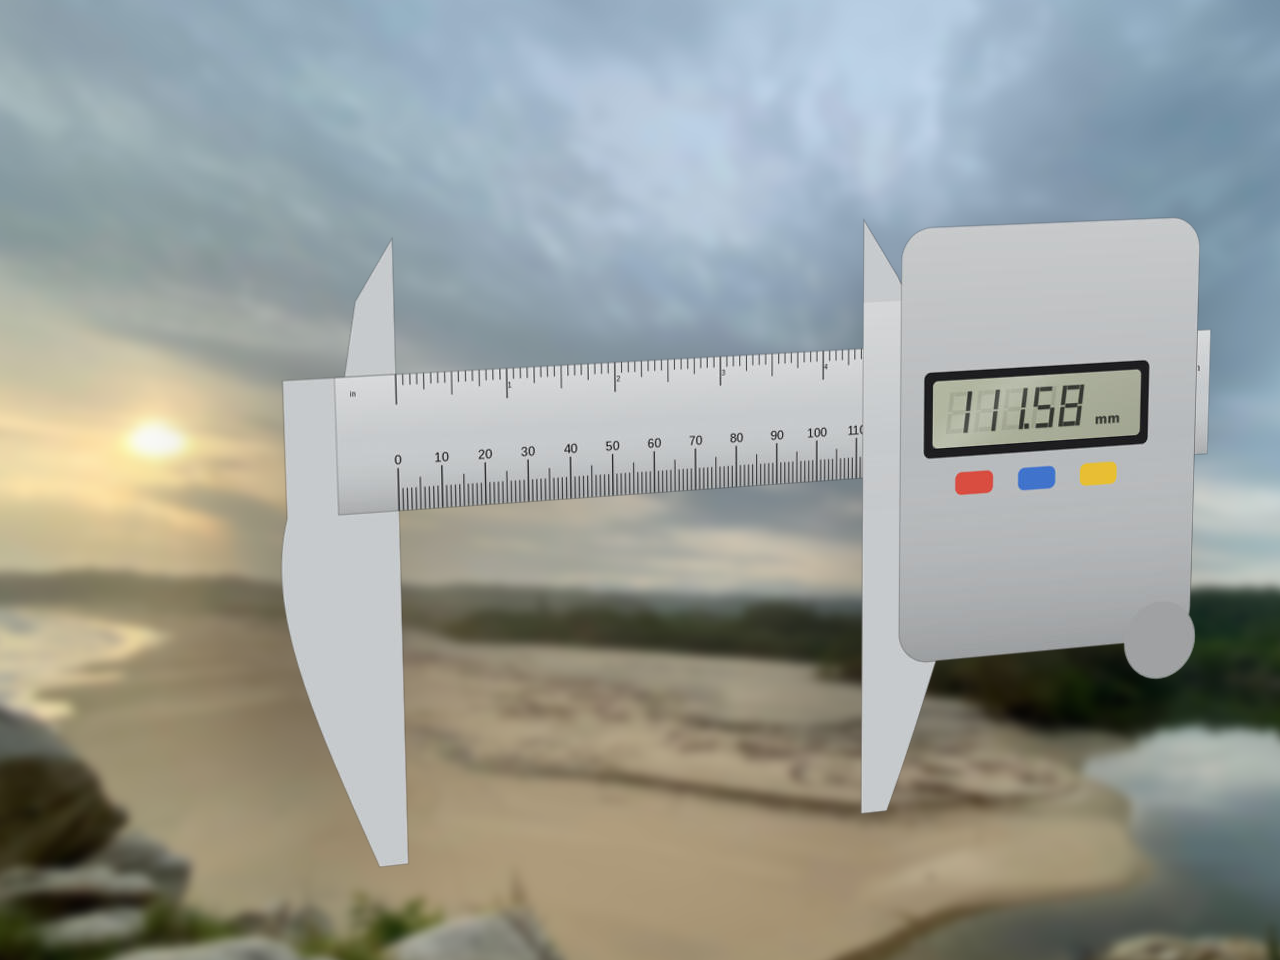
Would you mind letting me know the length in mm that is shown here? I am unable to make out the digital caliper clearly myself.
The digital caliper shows 111.58 mm
